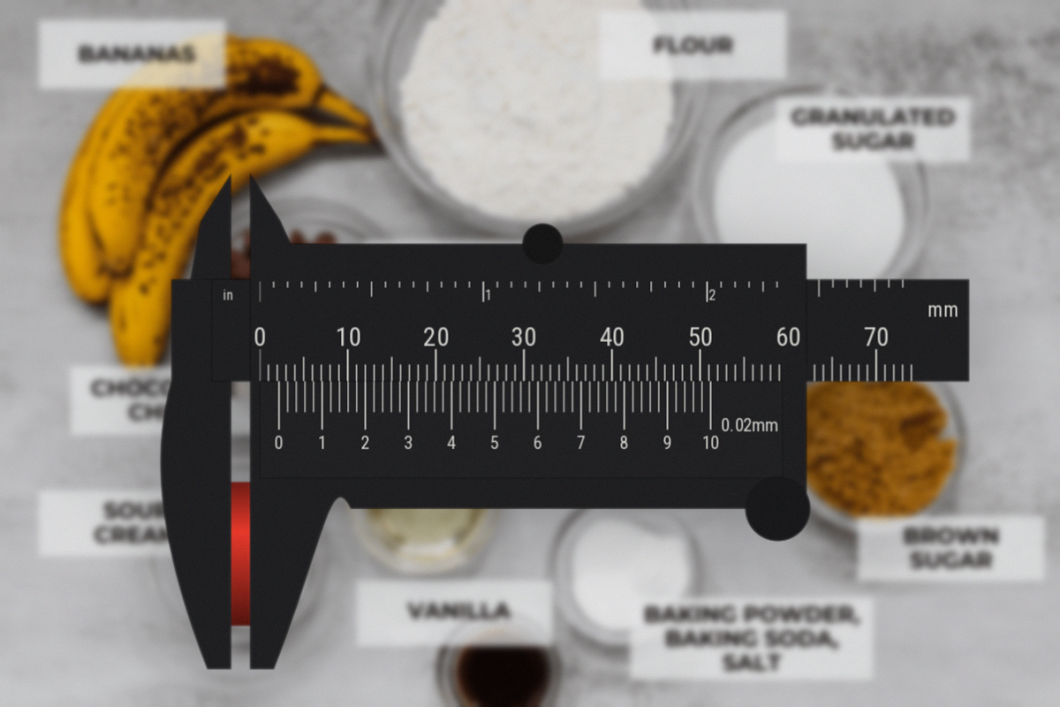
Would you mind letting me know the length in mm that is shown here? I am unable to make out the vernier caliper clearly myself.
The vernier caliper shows 2.2 mm
